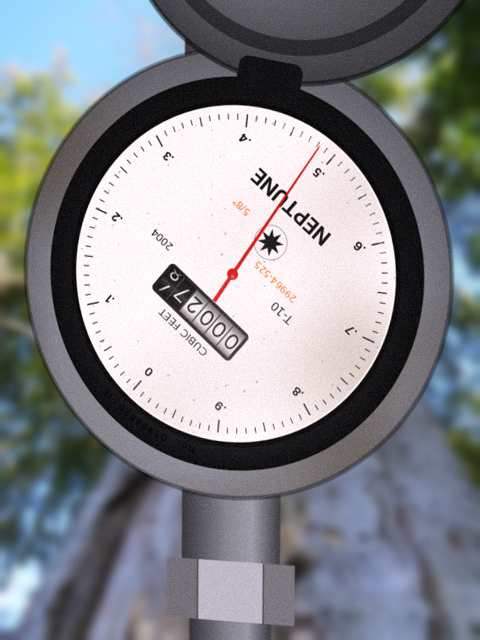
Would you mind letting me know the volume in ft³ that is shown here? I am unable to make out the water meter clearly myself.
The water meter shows 277.48 ft³
